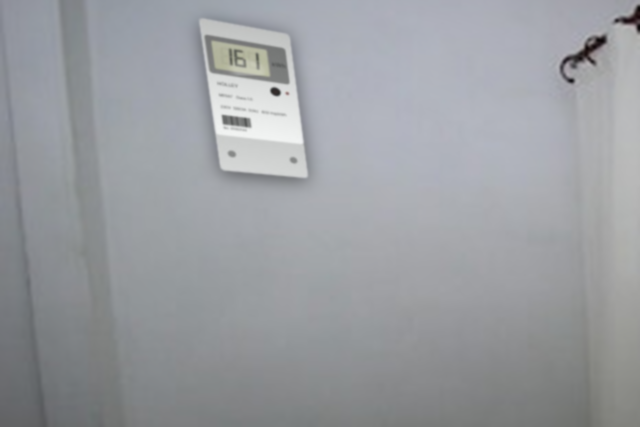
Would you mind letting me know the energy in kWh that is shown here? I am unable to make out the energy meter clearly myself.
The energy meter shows 161 kWh
